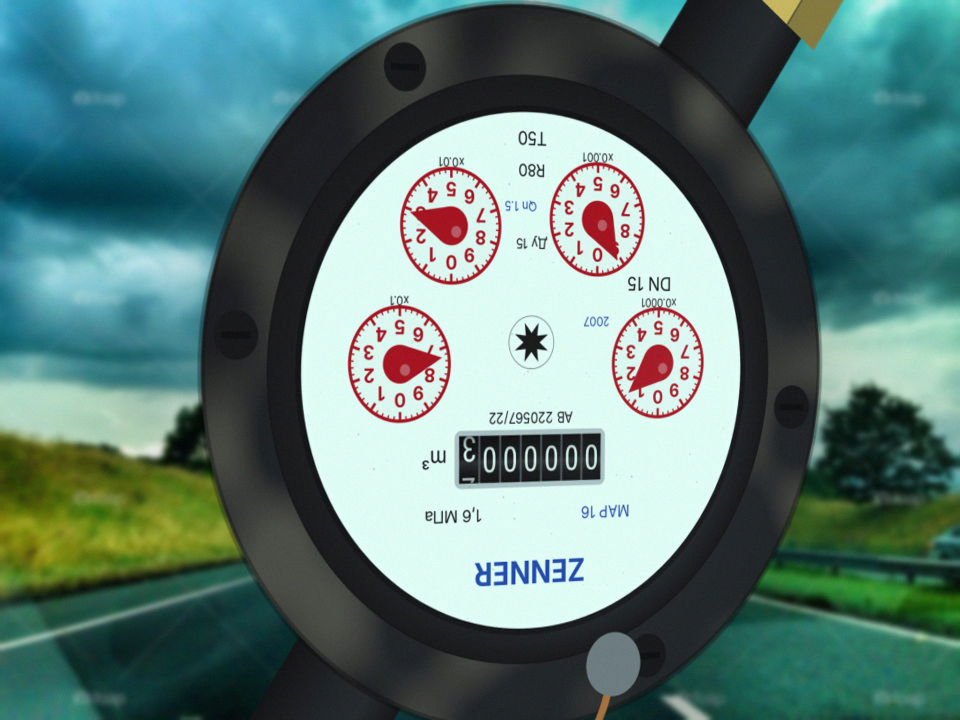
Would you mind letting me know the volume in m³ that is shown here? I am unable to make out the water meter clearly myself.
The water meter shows 2.7291 m³
